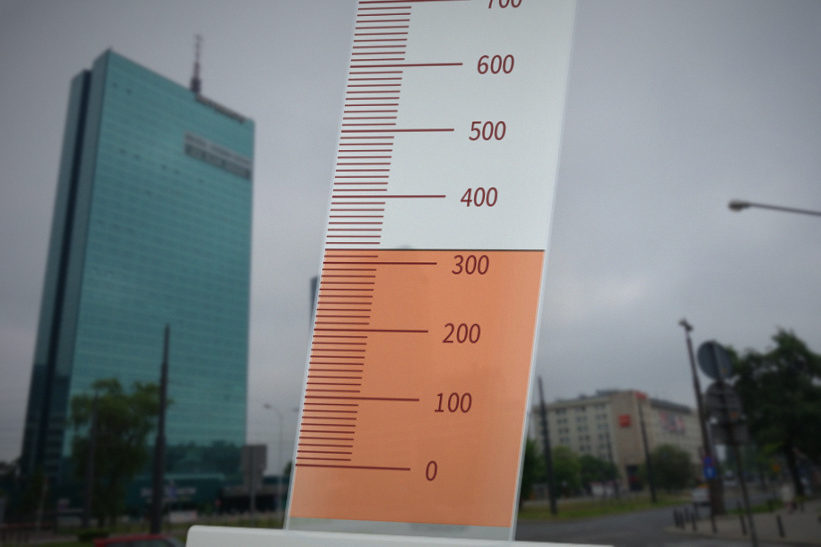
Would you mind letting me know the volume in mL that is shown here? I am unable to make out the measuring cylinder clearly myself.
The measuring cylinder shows 320 mL
